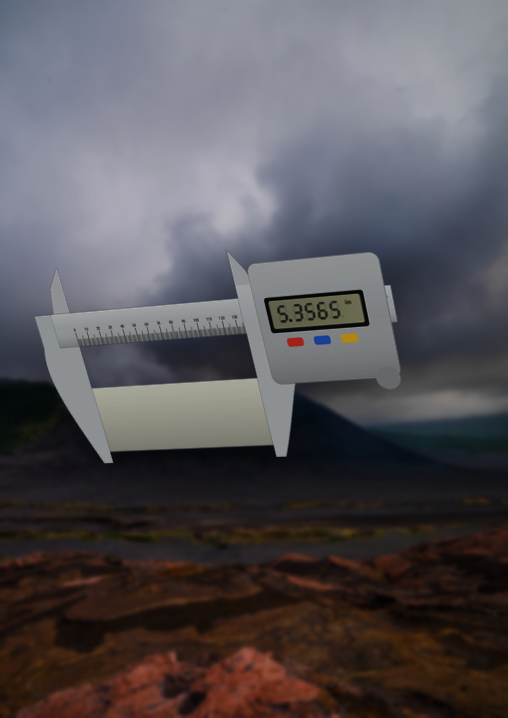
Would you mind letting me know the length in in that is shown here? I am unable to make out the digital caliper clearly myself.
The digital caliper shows 5.3565 in
